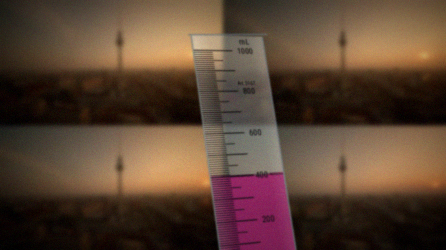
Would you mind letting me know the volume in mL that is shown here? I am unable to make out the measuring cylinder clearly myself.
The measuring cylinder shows 400 mL
